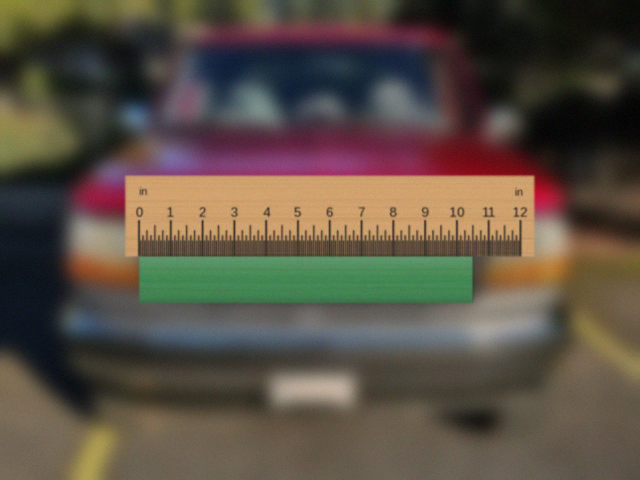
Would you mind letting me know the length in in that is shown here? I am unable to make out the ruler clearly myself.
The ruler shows 10.5 in
